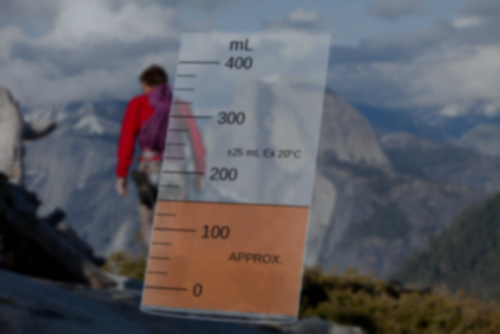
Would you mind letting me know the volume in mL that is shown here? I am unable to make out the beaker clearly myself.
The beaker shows 150 mL
